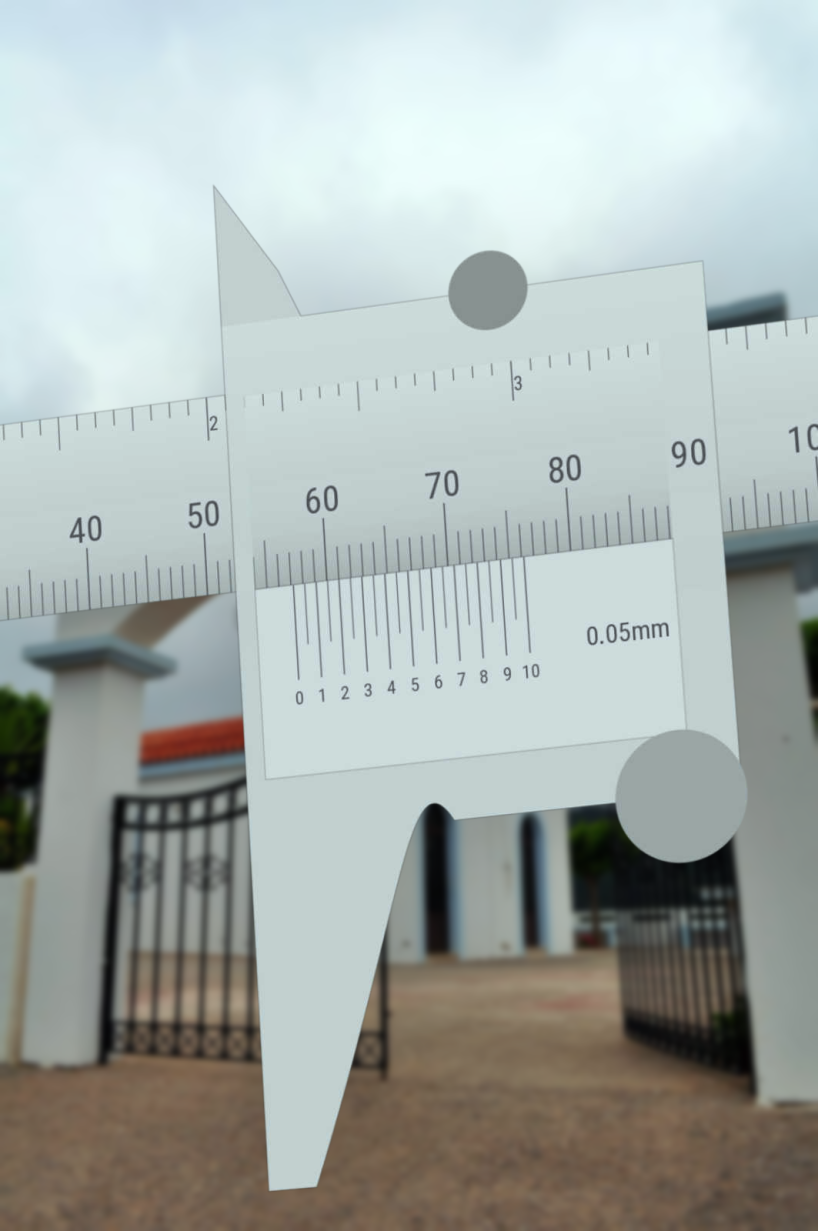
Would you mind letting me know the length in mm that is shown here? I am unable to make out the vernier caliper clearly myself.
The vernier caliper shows 57.2 mm
